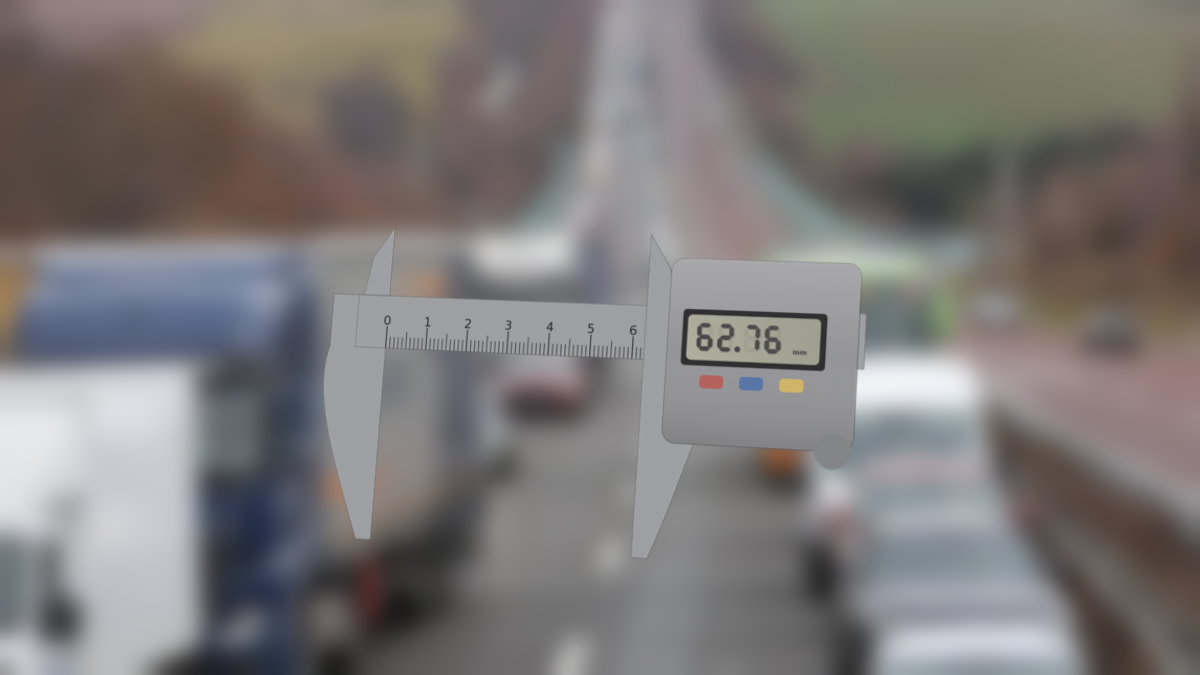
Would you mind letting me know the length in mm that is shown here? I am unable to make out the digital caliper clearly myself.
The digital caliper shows 62.76 mm
